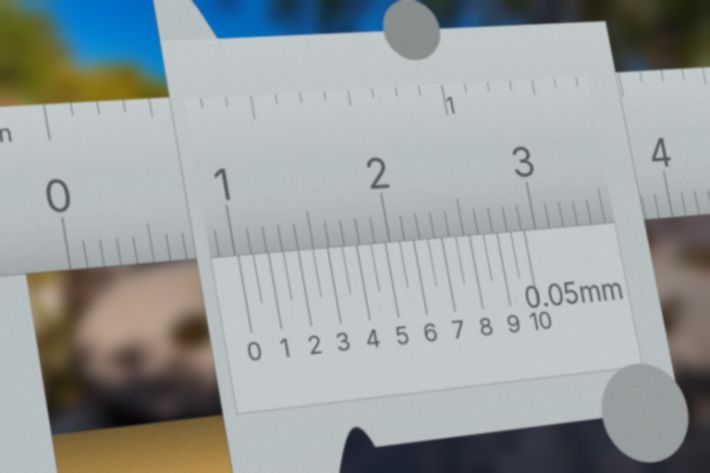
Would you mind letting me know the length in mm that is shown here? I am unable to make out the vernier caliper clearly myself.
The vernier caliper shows 10.2 mm
